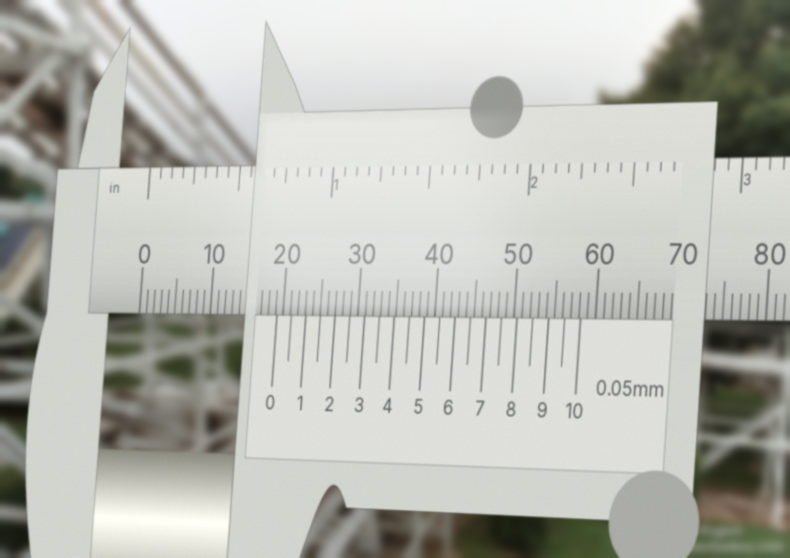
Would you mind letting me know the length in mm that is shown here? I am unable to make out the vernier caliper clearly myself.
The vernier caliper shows 19.2 mm
